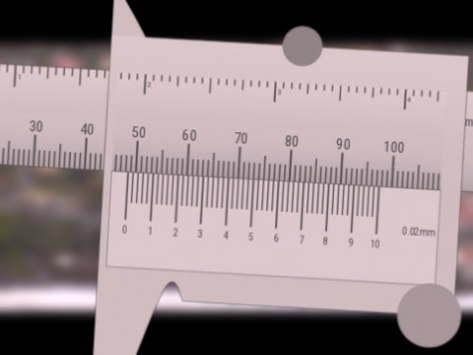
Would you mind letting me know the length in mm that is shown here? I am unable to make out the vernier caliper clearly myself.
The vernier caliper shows 48.5 mm
